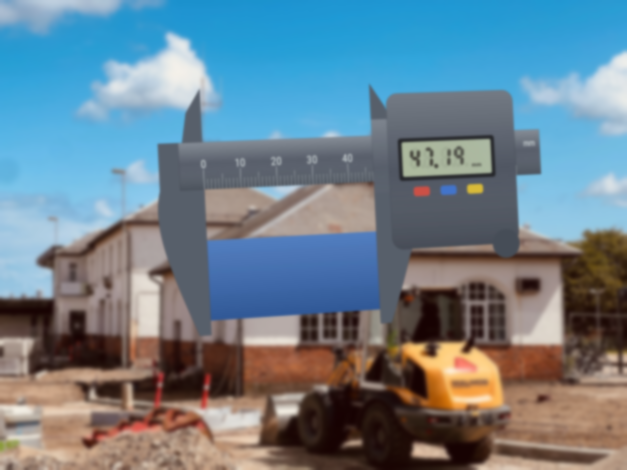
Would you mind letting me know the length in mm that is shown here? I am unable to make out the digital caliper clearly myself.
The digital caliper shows 47.19 mm
